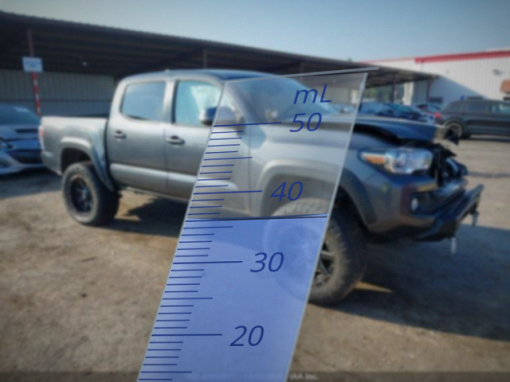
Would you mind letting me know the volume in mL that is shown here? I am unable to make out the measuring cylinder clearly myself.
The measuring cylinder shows 36 mL
